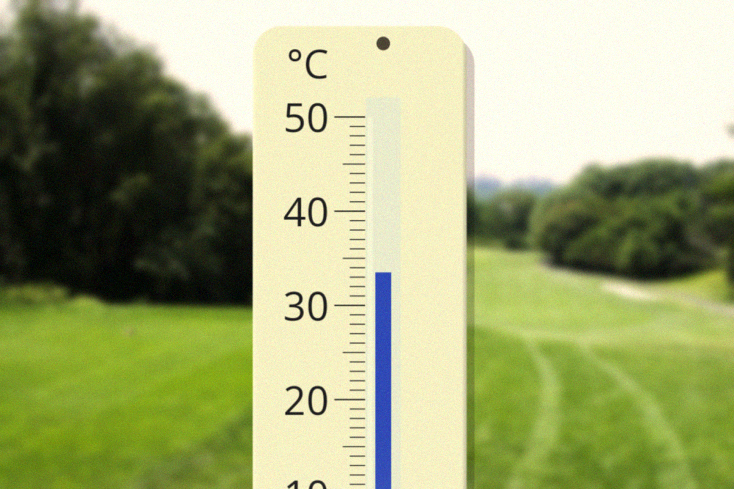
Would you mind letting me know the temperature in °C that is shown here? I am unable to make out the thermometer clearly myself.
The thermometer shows 33.5 °C
